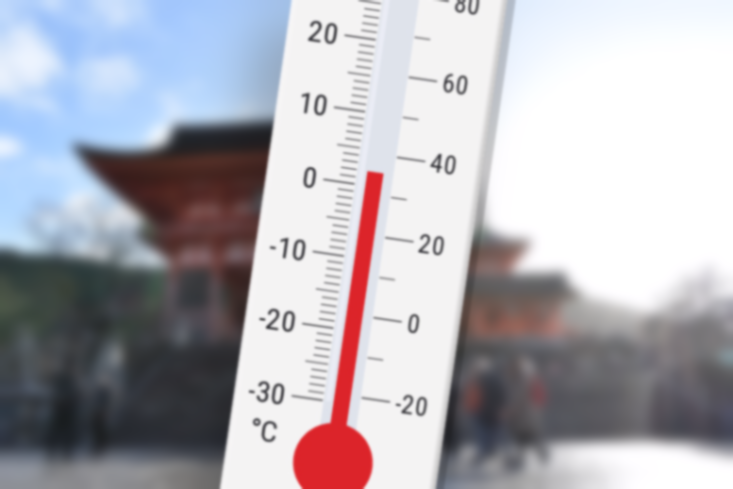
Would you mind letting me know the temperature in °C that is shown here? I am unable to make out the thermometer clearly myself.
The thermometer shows 2 °C
